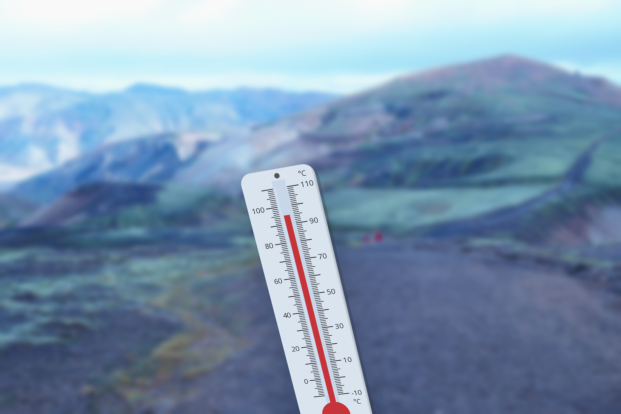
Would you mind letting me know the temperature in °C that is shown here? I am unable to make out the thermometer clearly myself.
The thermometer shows 95 °C
